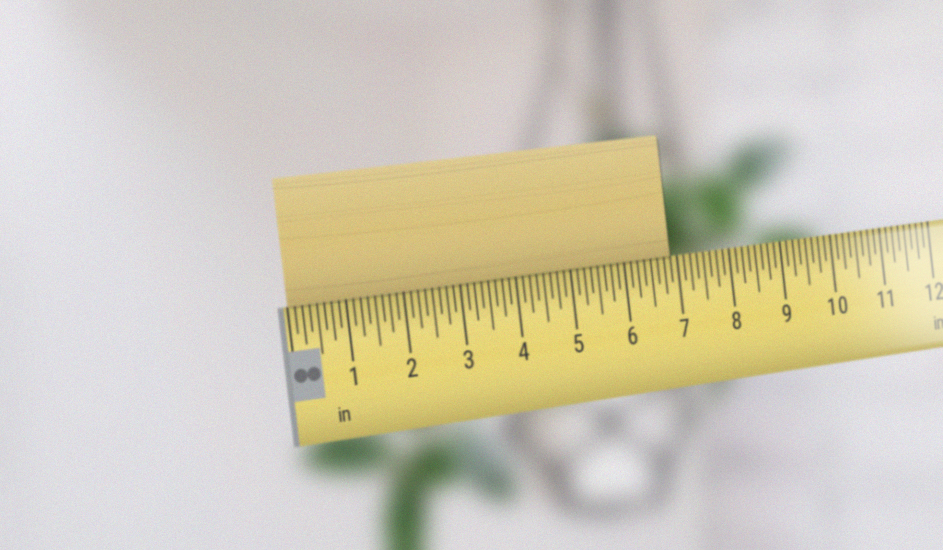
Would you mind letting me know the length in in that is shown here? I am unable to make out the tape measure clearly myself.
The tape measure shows 6.875 in
